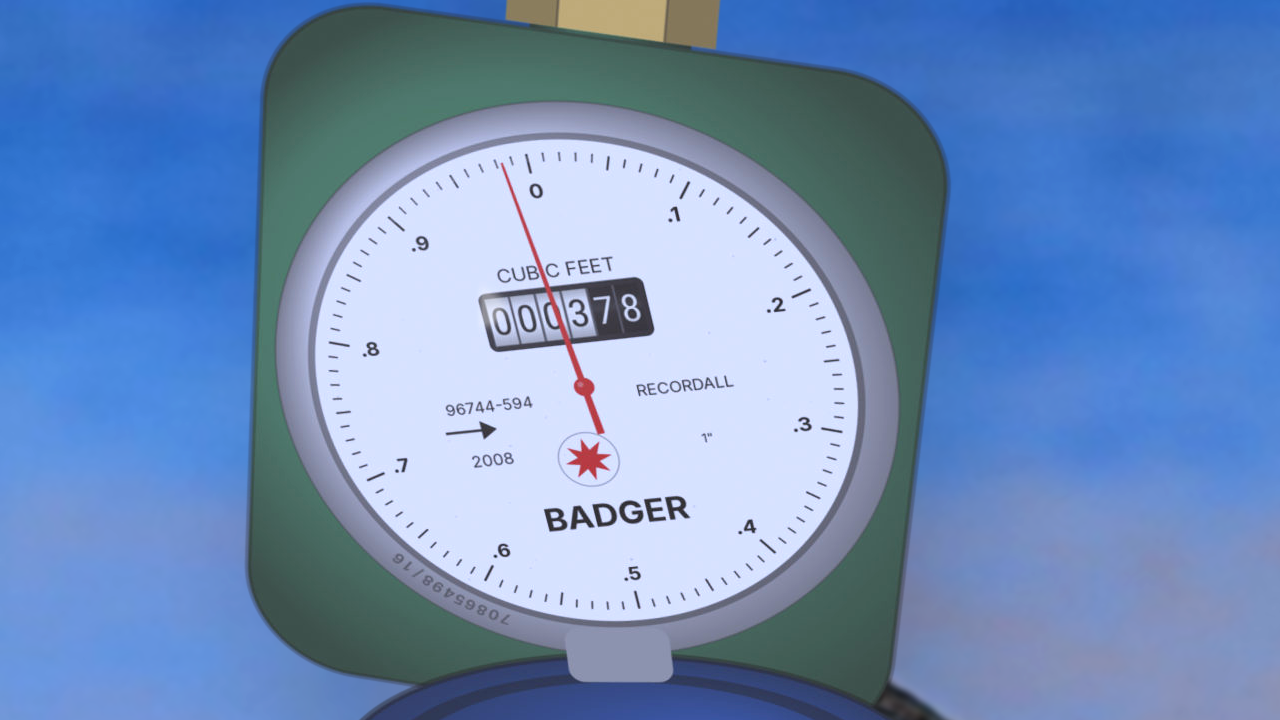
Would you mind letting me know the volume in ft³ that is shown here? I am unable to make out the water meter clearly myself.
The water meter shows 377.98 ft³
